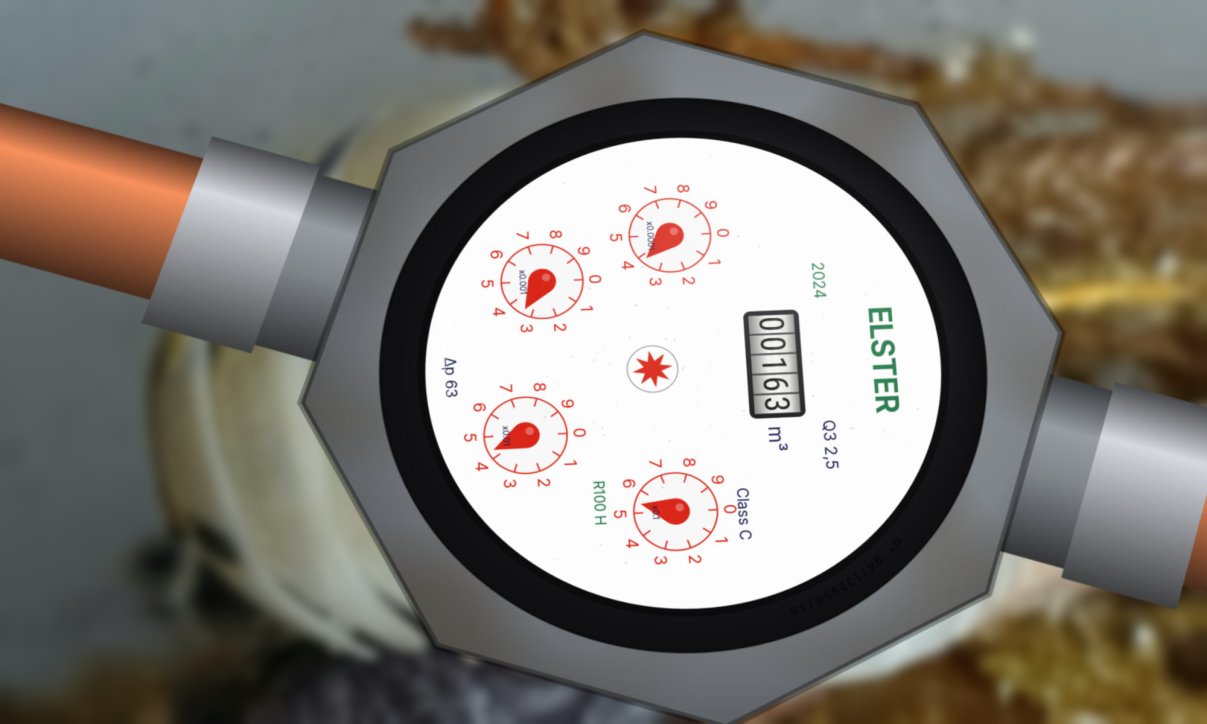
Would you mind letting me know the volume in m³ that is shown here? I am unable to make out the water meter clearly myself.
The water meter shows 163.5433 m³
